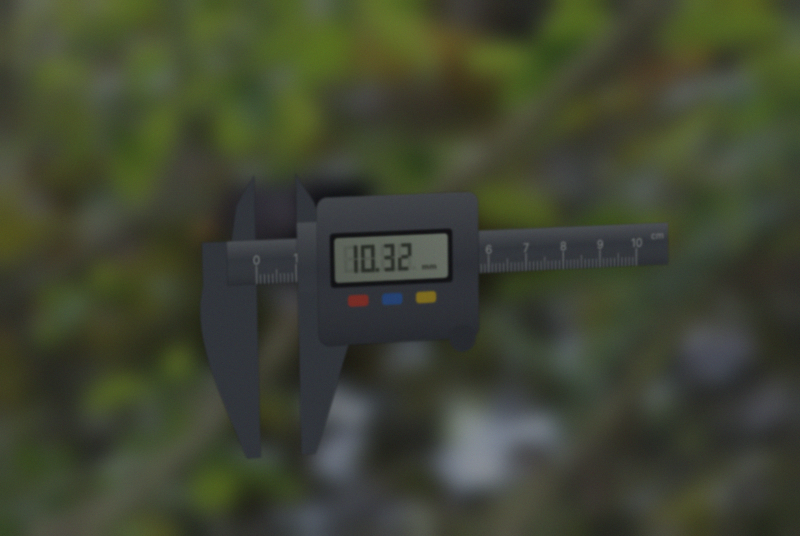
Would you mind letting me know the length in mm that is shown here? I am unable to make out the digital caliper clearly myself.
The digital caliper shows 10.32 mm
